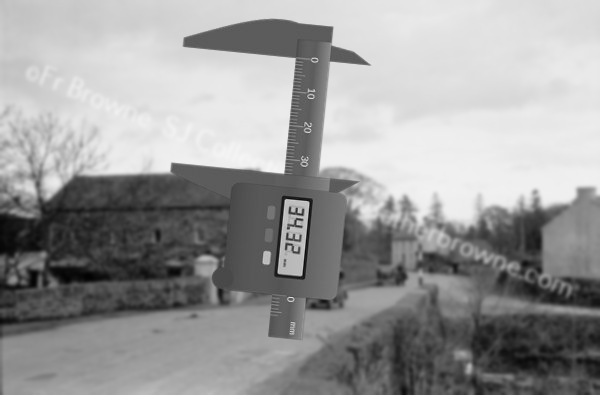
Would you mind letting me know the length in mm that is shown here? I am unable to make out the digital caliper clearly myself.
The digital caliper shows 34.32 mm
